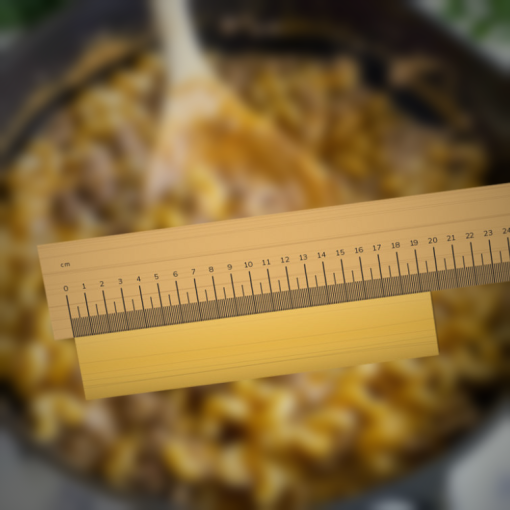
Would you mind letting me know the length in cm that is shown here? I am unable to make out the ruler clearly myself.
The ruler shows 19.5 cm
